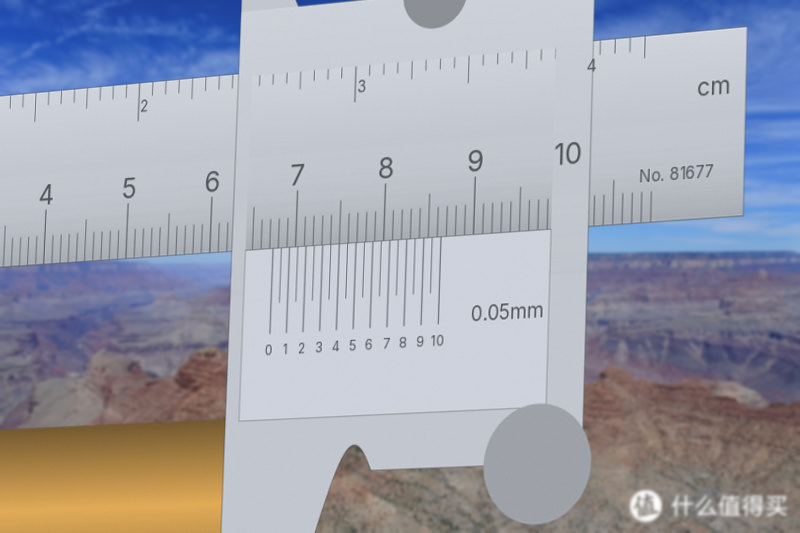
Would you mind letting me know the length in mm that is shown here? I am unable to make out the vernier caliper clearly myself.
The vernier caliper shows 67.4 mm
